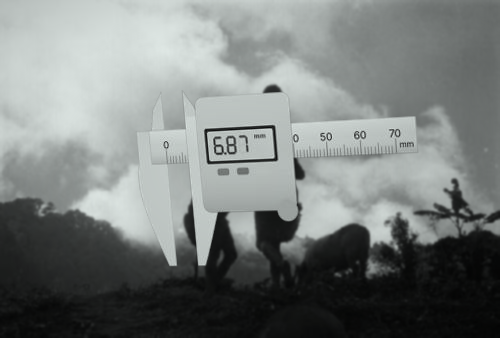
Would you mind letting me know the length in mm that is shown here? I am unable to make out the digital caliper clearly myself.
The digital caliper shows 6.87 mm
